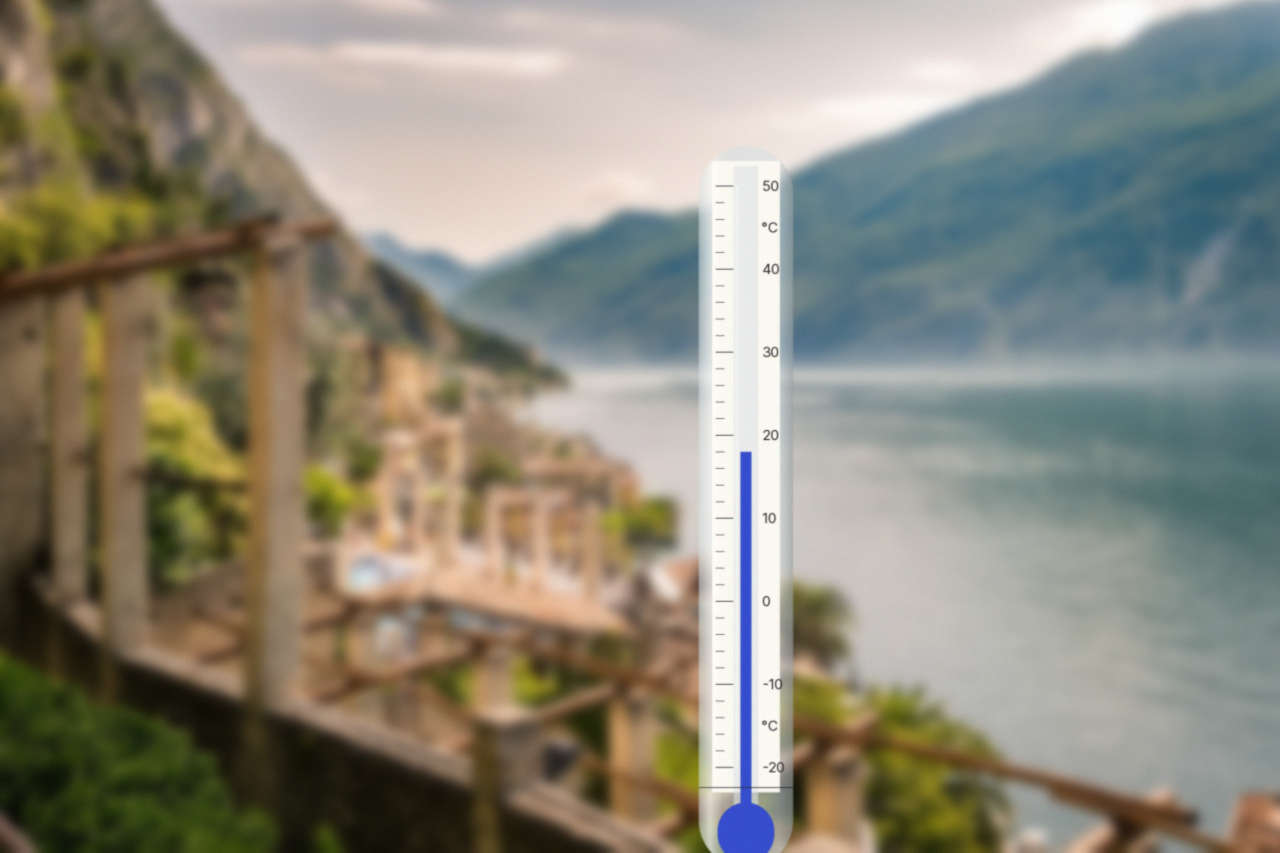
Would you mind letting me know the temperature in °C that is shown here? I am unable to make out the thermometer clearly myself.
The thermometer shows 18 °C
